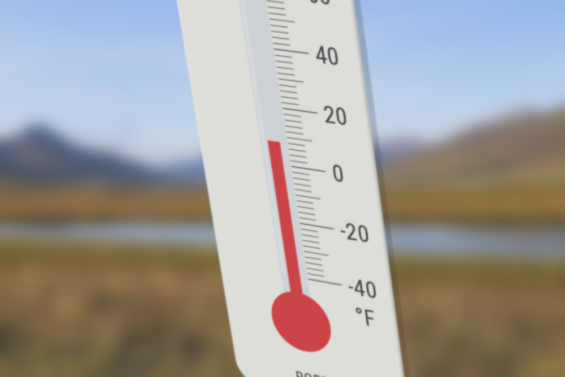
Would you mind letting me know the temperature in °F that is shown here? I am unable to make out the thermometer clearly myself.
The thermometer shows 8 °F
